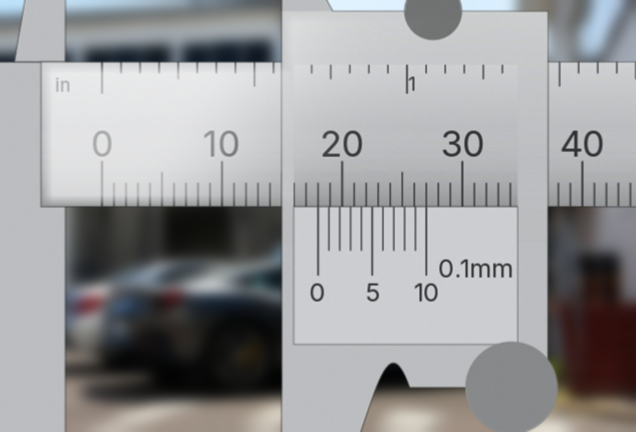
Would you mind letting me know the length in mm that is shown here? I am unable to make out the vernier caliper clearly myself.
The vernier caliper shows 18.0 mm
